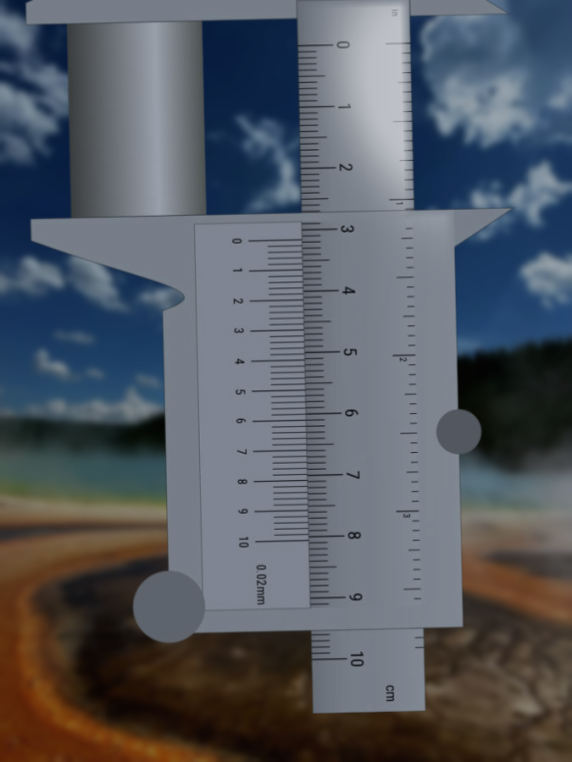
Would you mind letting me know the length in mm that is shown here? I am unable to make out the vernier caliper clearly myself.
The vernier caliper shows 31.6 mm
